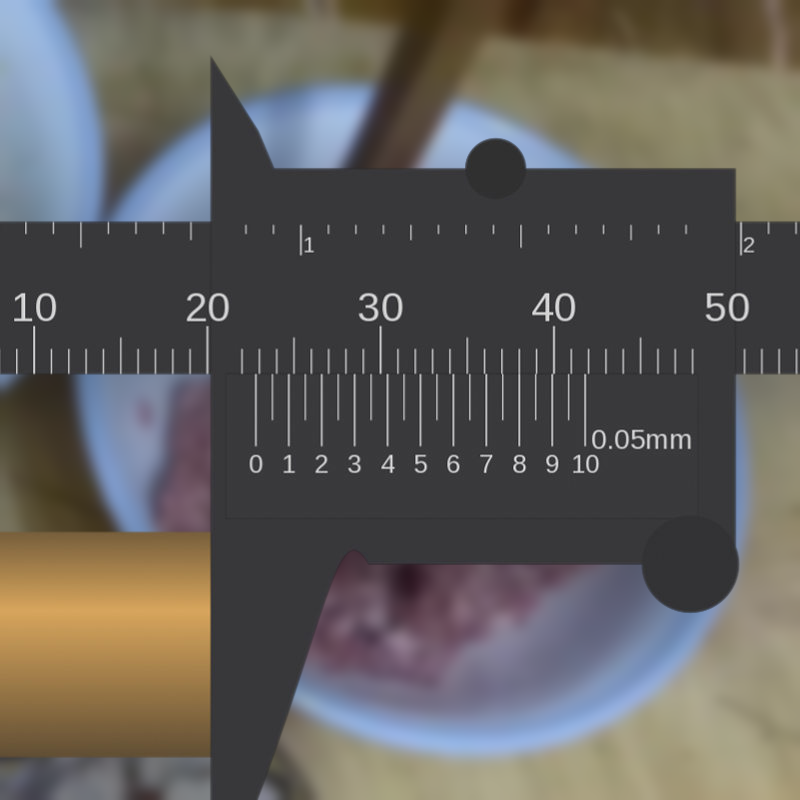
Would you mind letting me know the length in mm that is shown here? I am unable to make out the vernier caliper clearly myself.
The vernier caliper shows 22.8 mm
